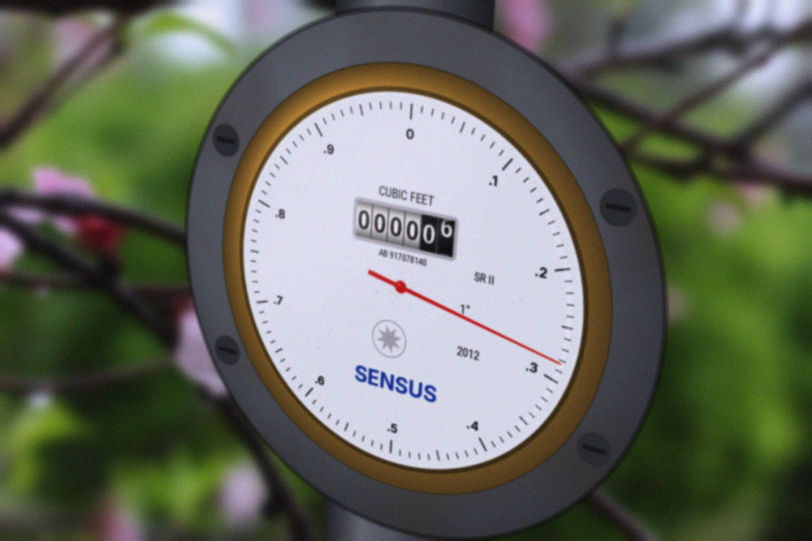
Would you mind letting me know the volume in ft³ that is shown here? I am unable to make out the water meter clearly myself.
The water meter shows 6.28 ft³
